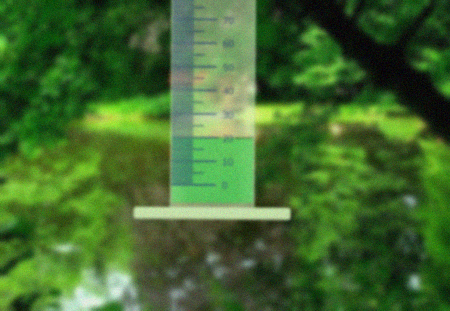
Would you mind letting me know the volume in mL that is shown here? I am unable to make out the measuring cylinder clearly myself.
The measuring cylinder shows 20 mL
